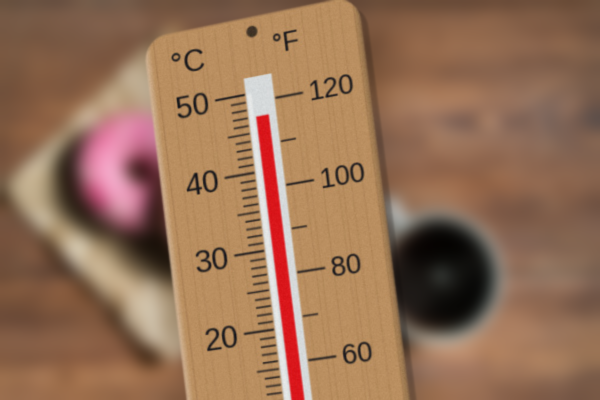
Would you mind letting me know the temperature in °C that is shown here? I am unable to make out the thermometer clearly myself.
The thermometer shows 47 °C
